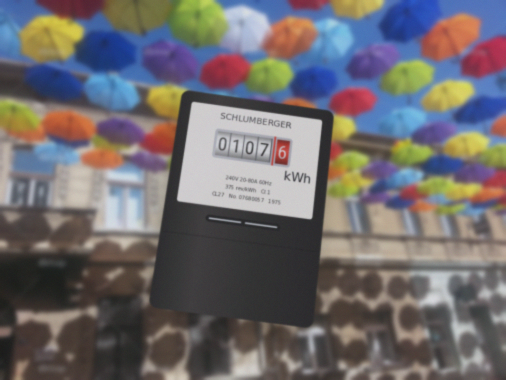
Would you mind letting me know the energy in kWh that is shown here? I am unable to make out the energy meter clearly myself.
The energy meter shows 107.6 kWh
